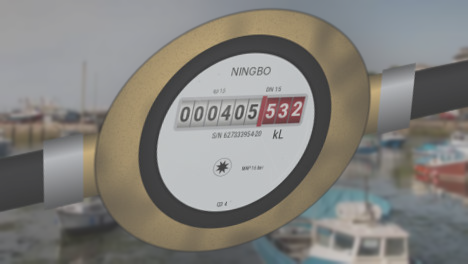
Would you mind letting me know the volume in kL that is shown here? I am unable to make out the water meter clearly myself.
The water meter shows 405.532 kL
